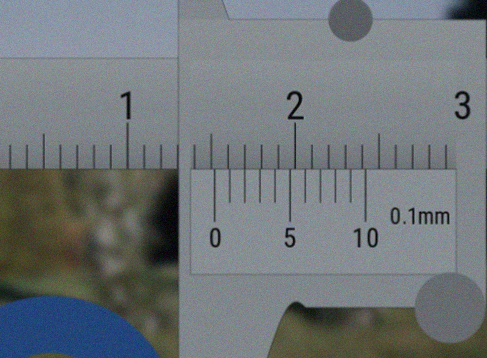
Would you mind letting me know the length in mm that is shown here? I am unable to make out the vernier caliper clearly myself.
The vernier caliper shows 15.2 mm
